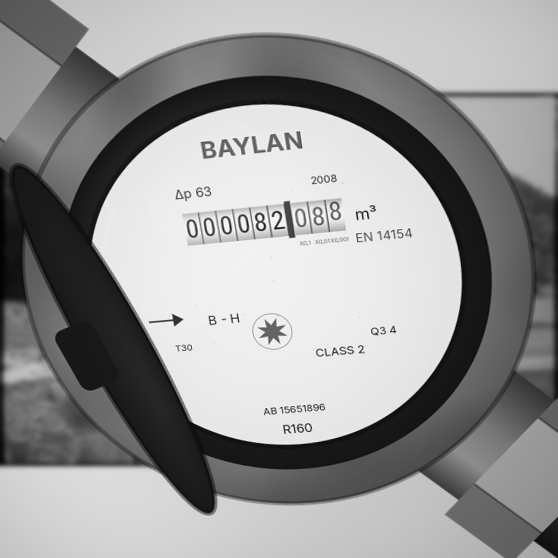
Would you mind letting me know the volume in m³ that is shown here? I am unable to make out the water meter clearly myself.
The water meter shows 82.088 m³
